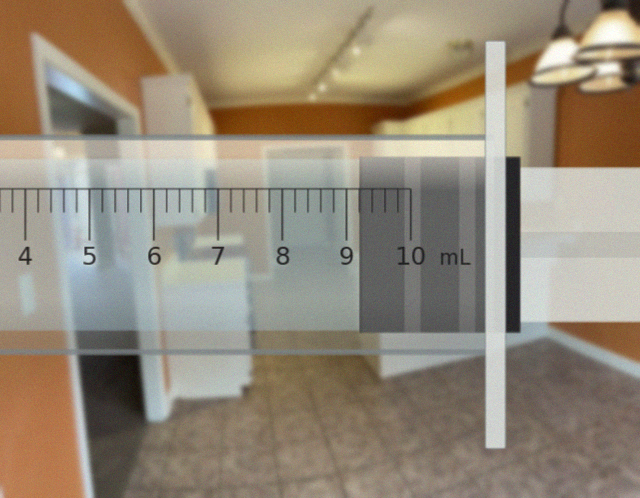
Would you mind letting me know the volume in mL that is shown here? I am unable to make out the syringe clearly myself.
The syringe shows 9.2 mL
